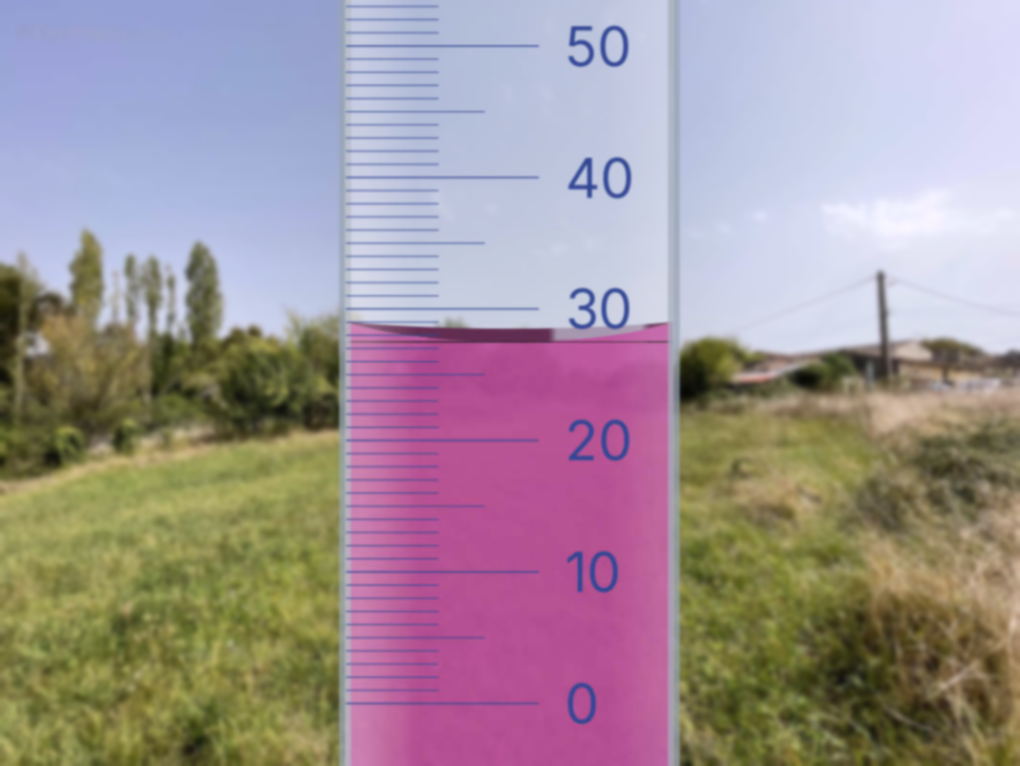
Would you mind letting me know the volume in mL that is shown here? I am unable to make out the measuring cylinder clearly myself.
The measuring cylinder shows 27.5 mL
